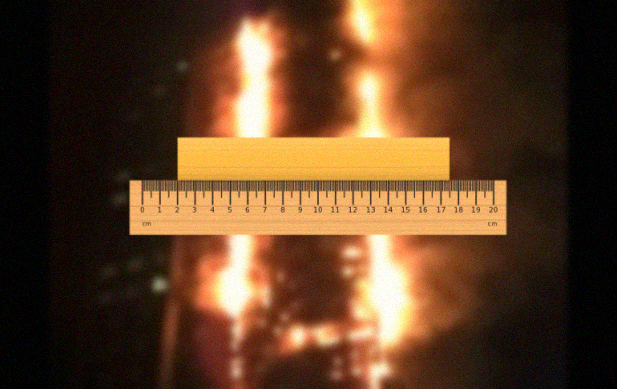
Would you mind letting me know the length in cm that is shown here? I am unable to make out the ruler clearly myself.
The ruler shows 15.5 cm
